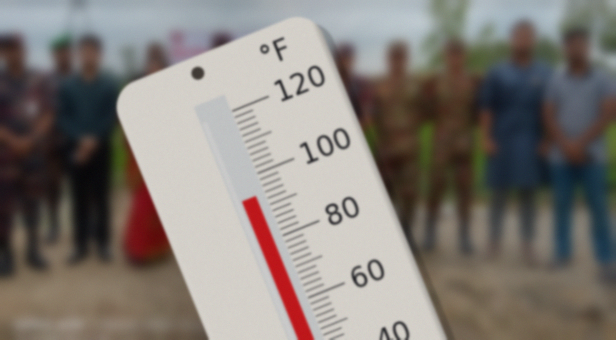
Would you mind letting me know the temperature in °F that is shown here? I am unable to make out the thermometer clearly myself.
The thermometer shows 94 °F
